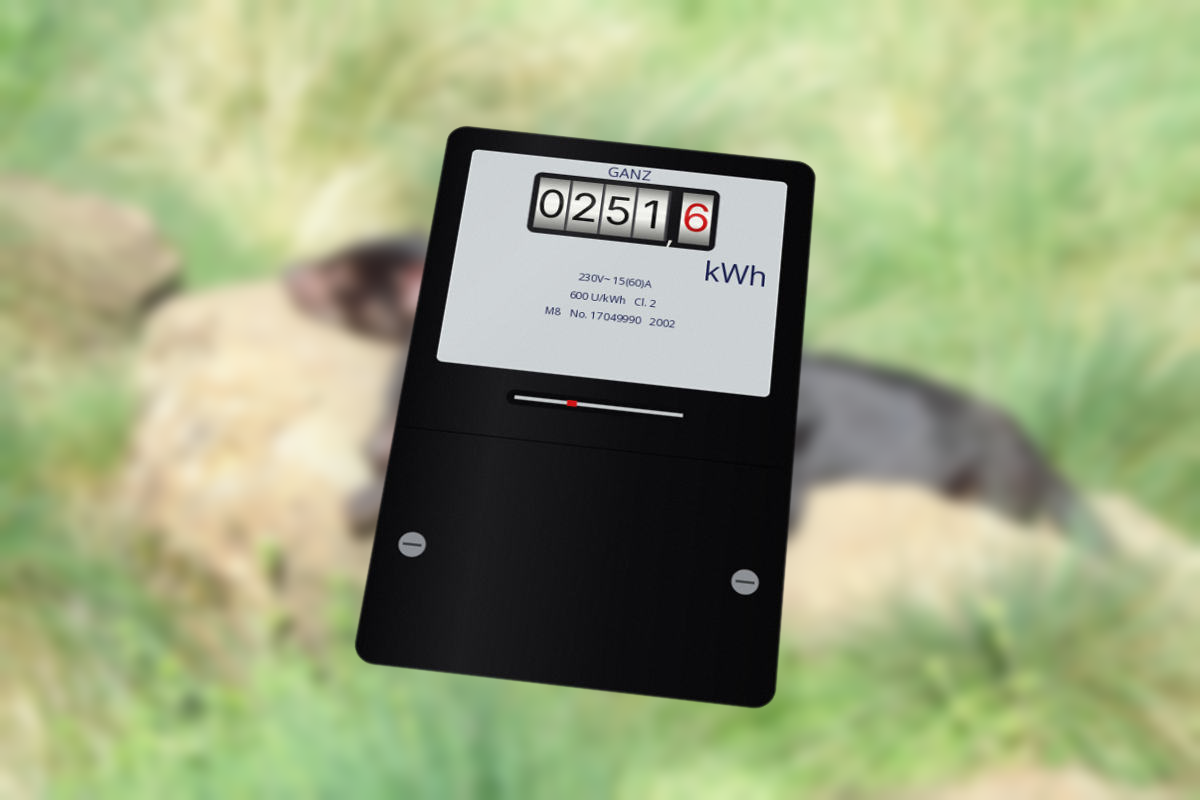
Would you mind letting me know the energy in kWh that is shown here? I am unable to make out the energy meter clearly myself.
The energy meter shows 251.6 kWh
